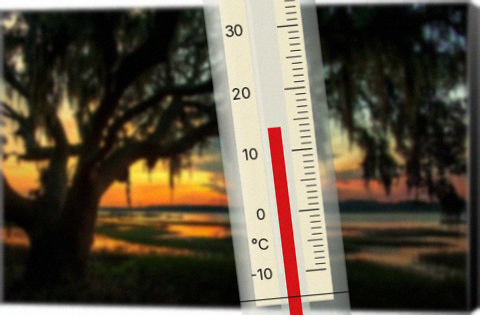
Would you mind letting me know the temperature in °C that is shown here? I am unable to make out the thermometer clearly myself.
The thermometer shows 14 °C
